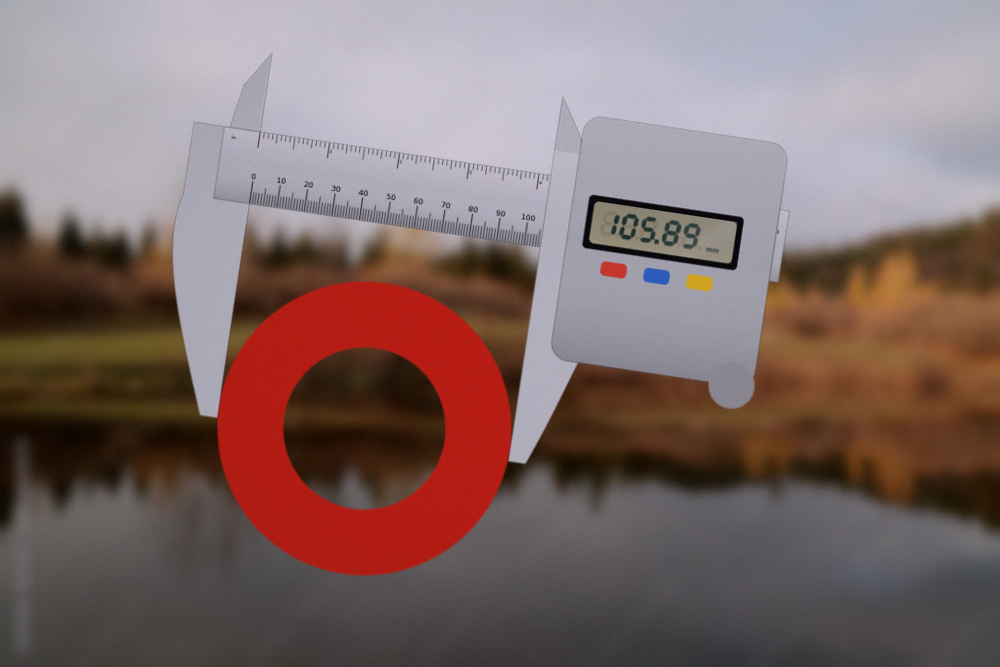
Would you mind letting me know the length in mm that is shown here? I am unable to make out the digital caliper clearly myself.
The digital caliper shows 105.89 mm
